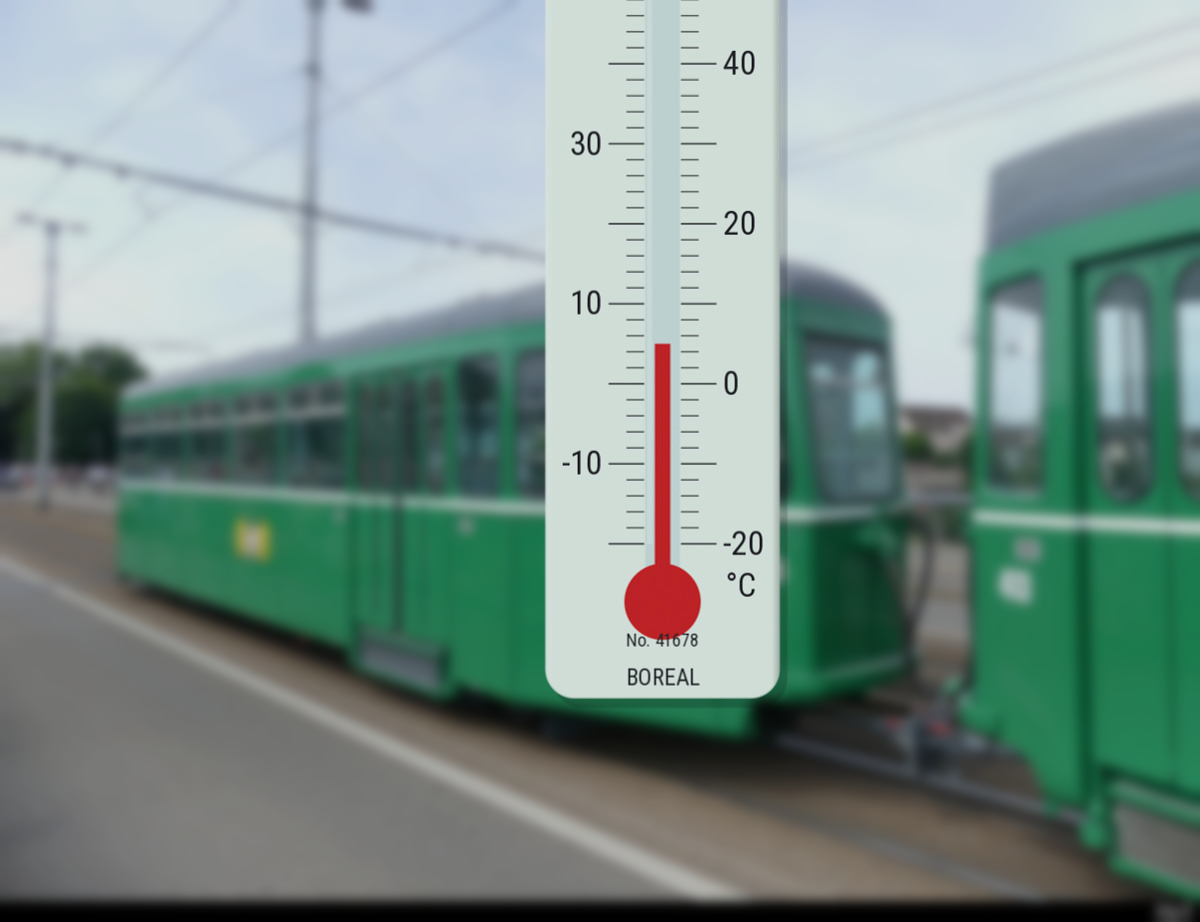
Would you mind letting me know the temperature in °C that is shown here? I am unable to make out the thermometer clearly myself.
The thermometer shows 5 °C
